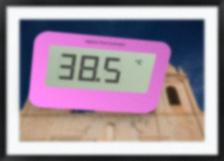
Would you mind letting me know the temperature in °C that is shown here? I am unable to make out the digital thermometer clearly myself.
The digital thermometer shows 38.5 °C
